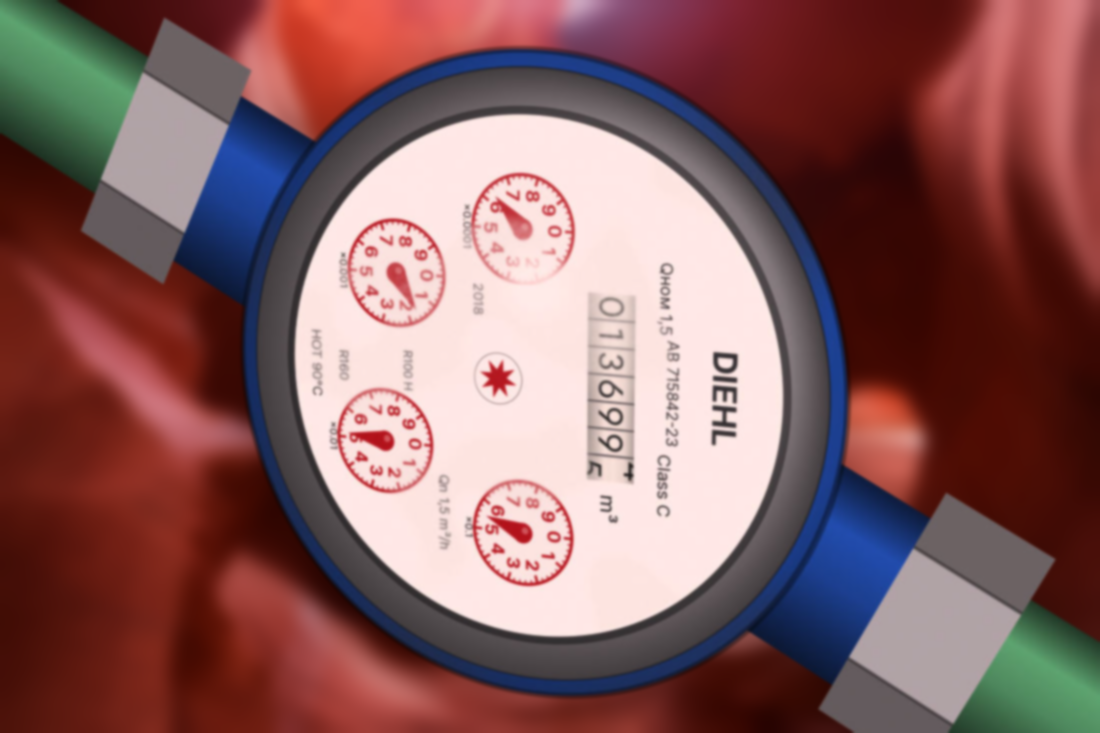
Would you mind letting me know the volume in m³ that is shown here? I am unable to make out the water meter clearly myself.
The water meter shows 136994.5516 m³
